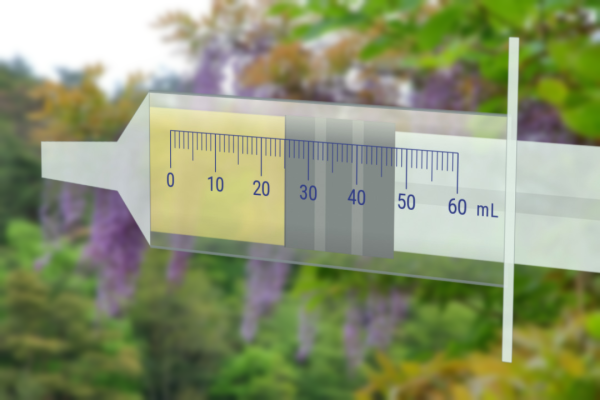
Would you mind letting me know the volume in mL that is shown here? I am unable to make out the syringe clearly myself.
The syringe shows 25 mL
